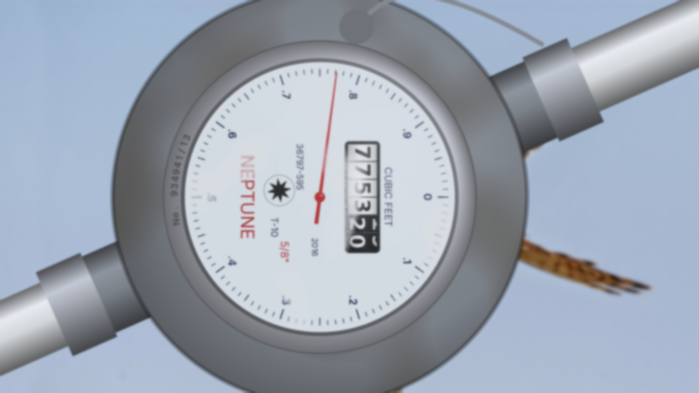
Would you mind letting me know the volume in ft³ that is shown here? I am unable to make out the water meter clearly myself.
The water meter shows 775319.77 ft³
